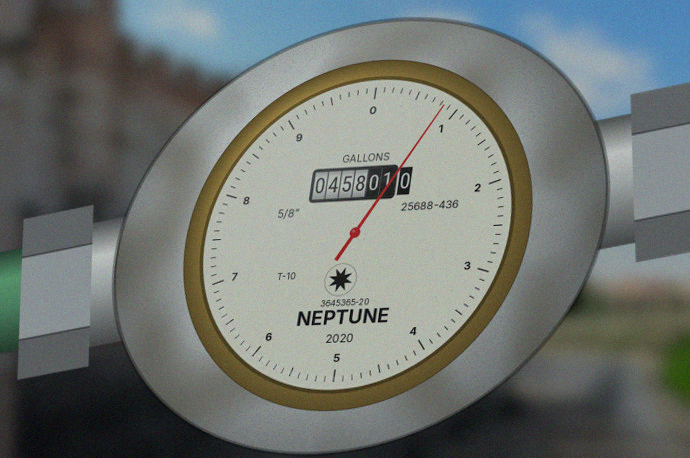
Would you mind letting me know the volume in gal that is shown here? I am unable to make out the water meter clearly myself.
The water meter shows 458010.8 gal
